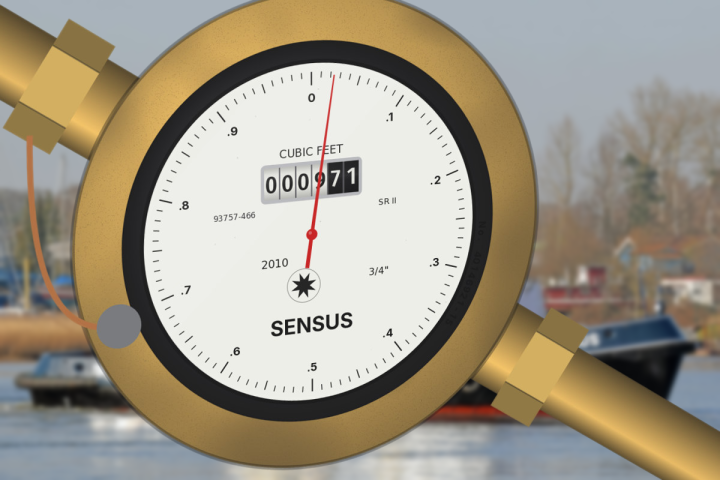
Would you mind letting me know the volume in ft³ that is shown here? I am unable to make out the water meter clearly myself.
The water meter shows 971.02 ft³
